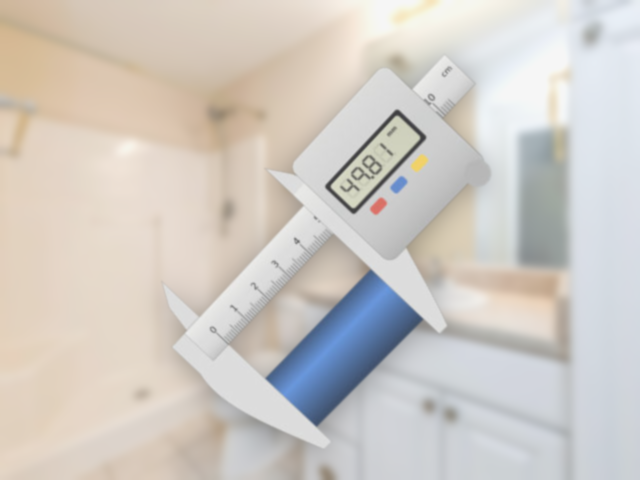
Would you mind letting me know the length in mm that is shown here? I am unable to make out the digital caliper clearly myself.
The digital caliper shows 49.81 mm
